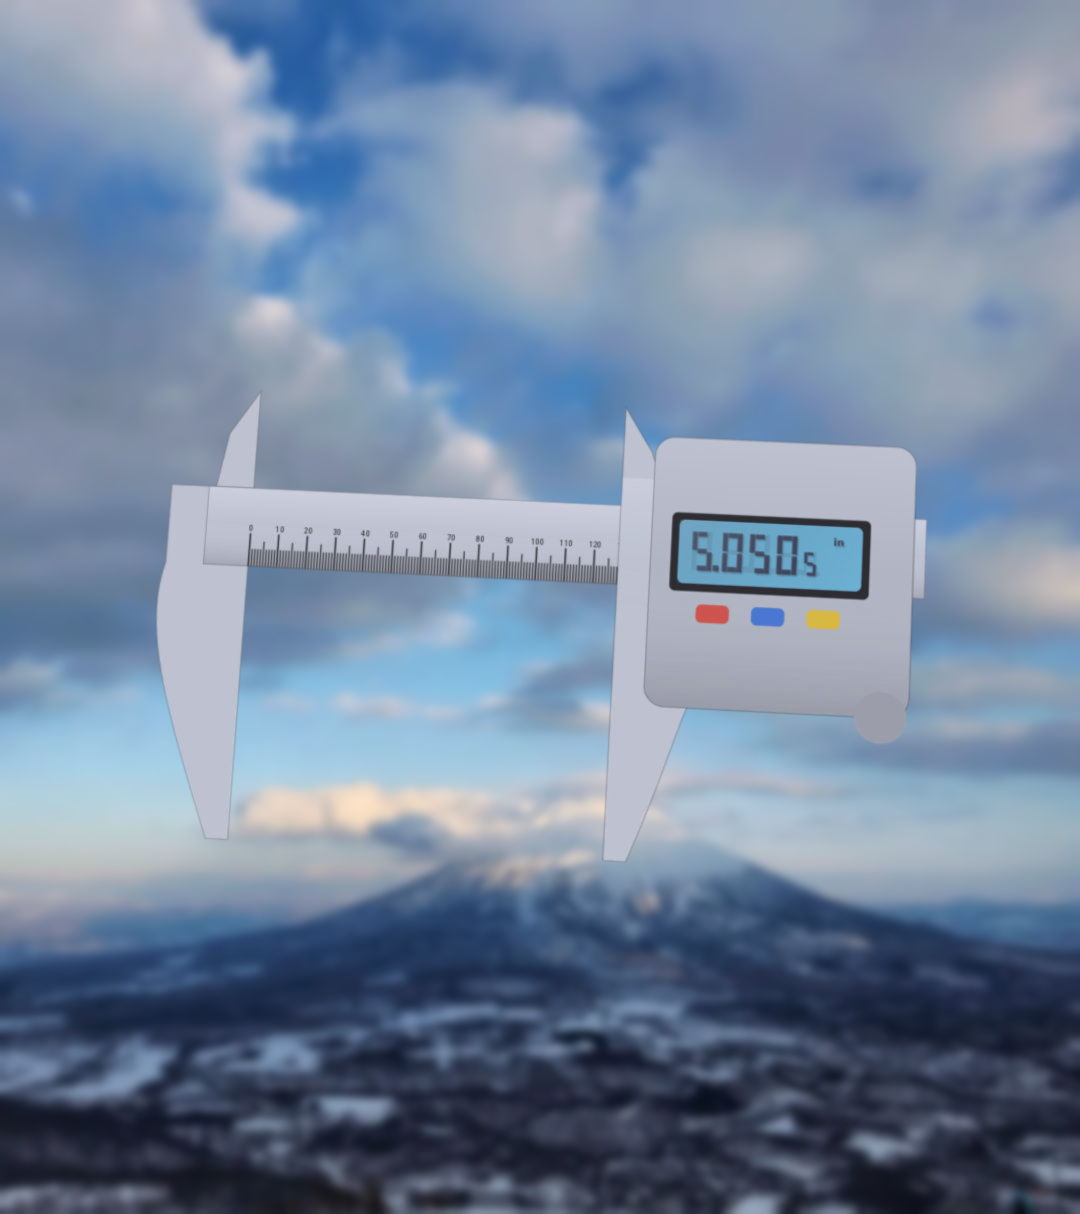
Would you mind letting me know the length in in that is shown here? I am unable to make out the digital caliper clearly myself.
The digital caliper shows 5.0505 in
